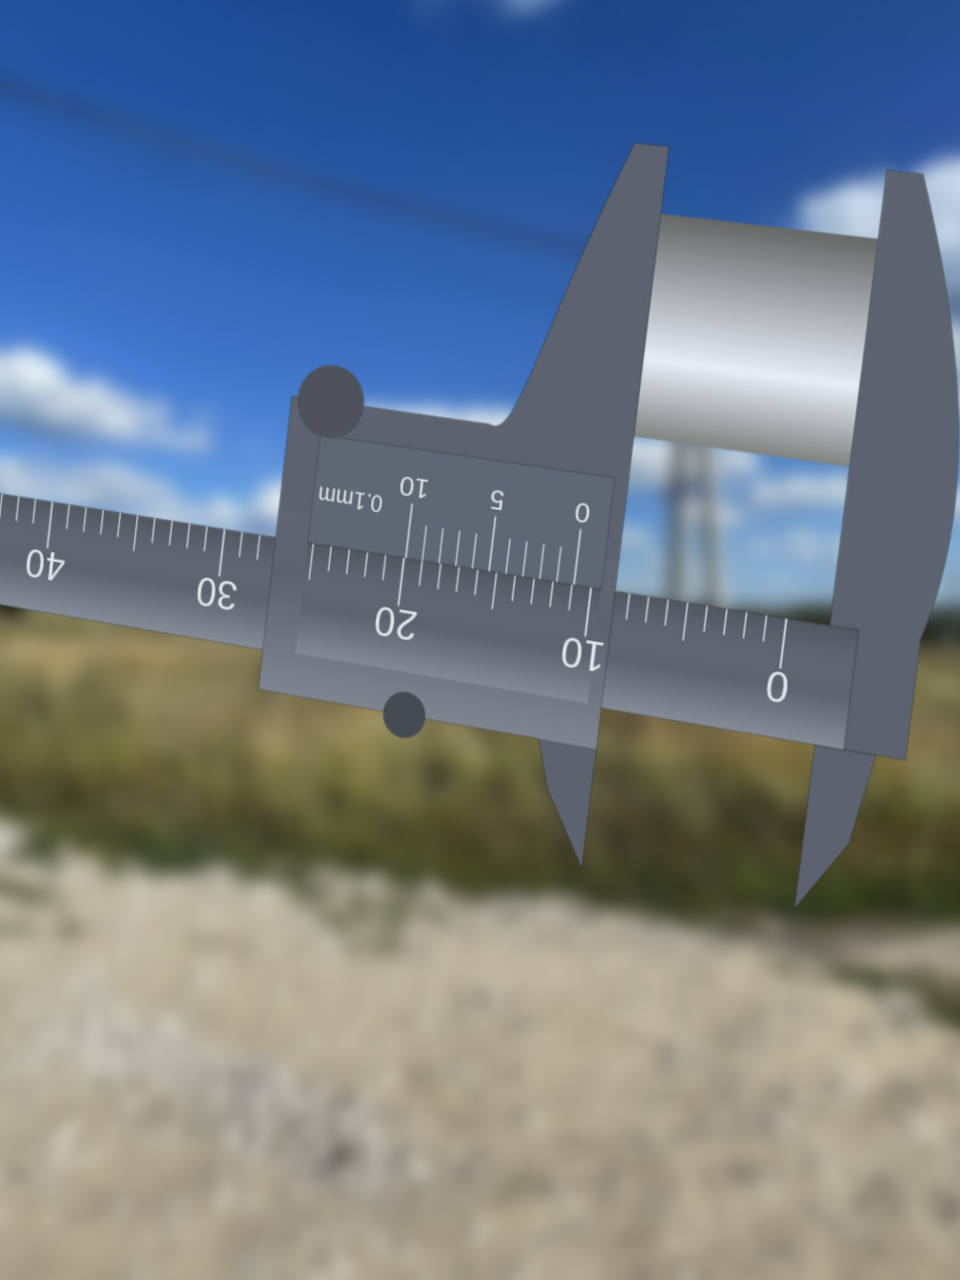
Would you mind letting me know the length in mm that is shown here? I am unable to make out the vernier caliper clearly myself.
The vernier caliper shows 10.9 mm
